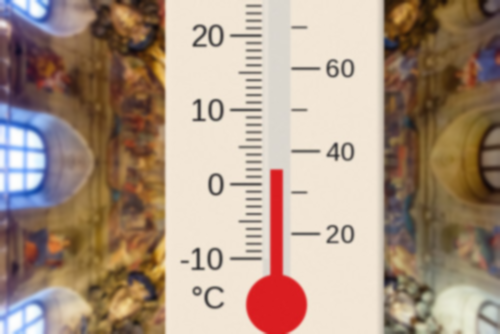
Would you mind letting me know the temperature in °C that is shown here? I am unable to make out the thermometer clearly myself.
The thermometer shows 2 °C
